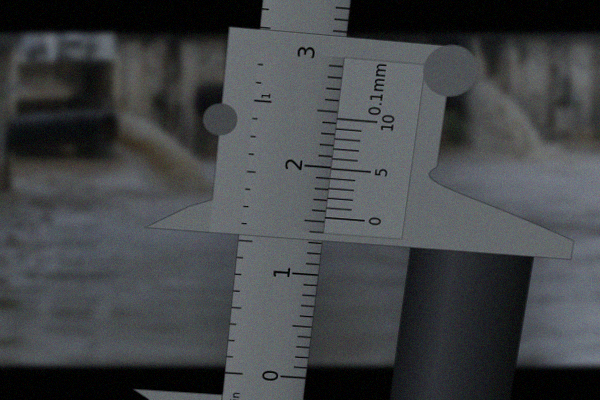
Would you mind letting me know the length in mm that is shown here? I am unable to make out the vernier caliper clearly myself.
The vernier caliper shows 15.4 mm
